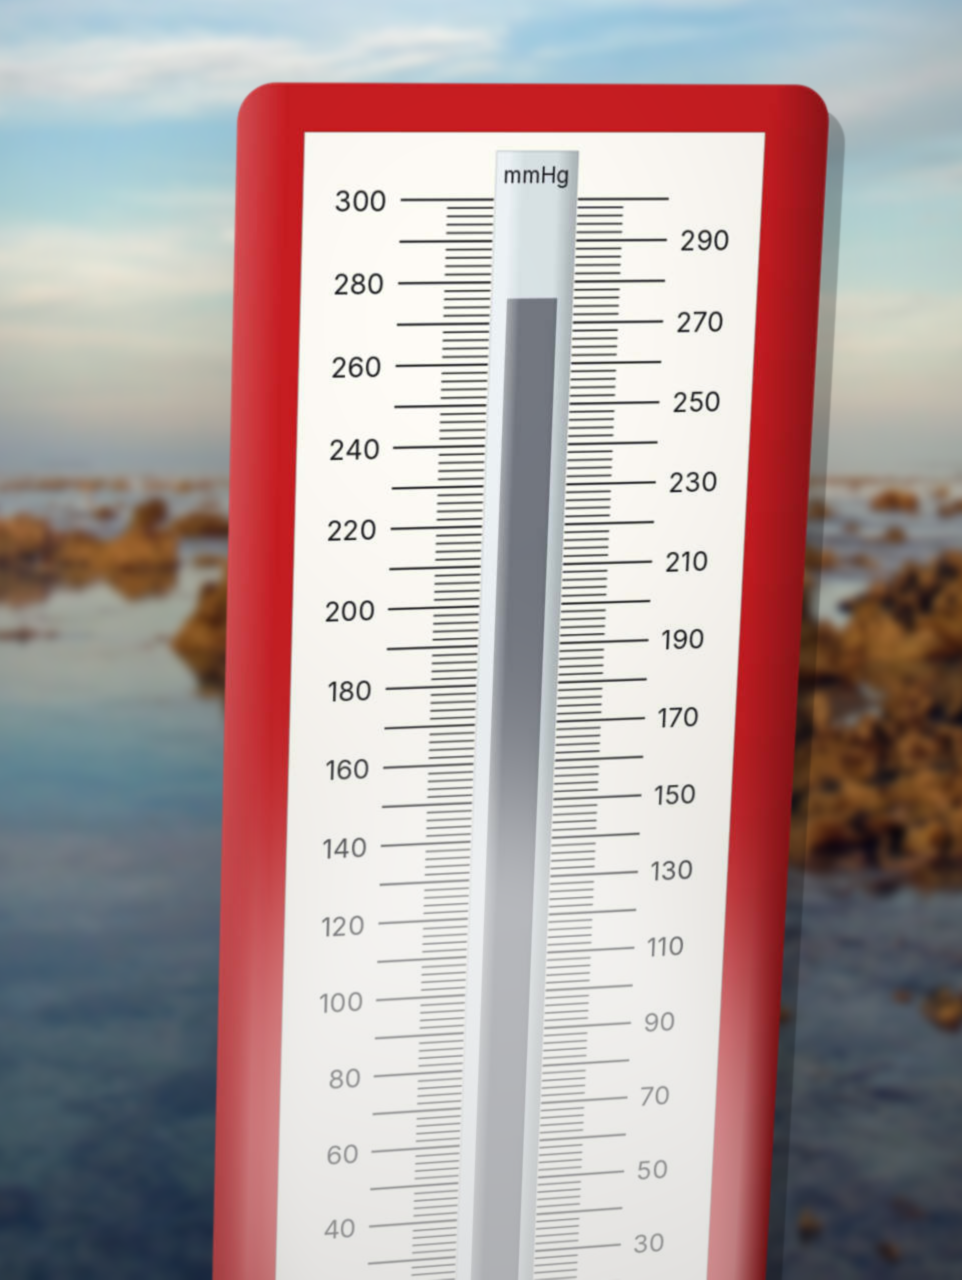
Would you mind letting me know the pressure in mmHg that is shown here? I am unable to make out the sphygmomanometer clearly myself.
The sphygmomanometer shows 276 mmHg
